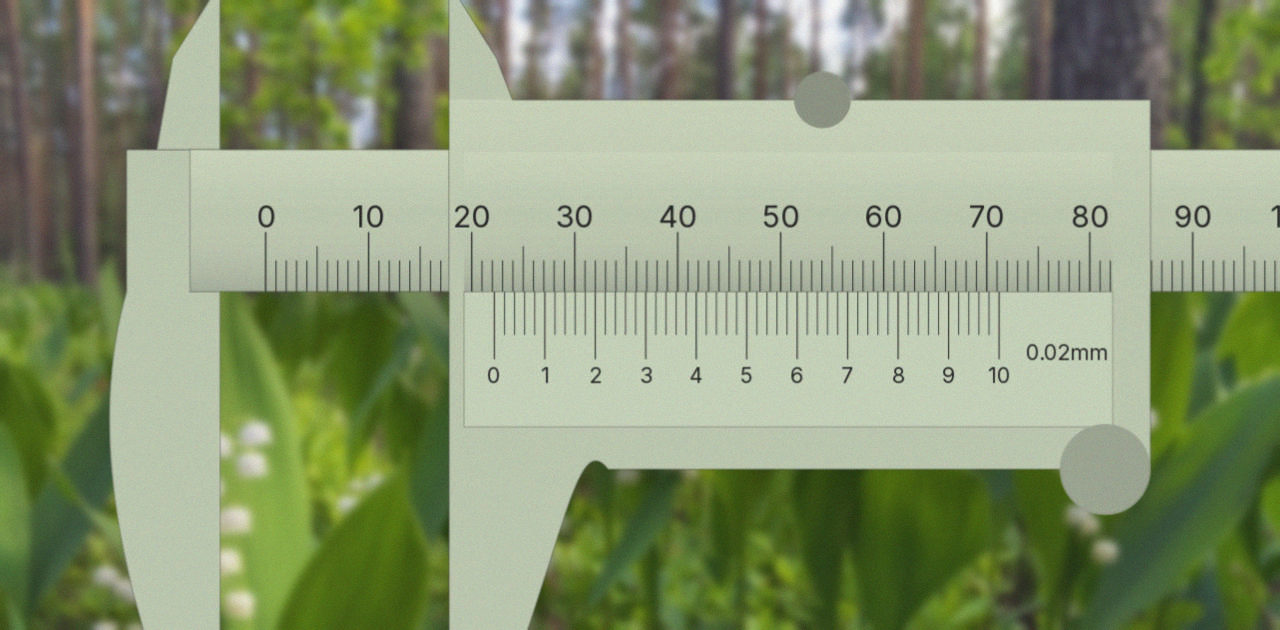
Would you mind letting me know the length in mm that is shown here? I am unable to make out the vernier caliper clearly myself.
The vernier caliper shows 22.2 mm
